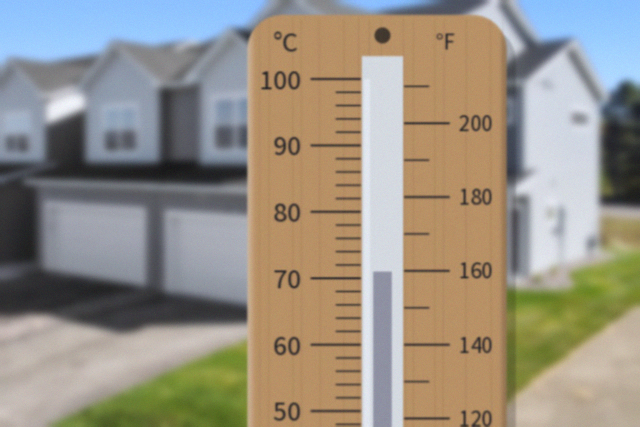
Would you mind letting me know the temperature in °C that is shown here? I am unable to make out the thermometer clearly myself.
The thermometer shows 71 °C
